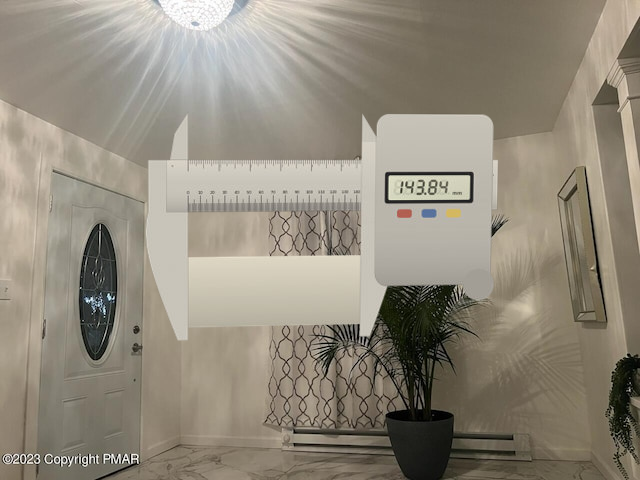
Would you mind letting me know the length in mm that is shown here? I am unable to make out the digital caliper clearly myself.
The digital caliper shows 143.84 mm
